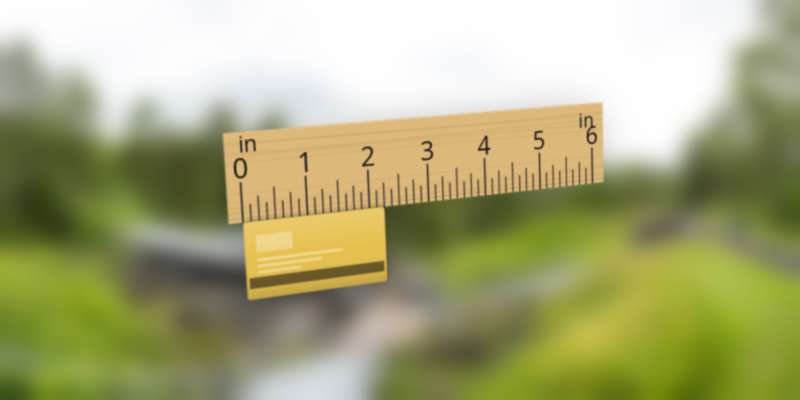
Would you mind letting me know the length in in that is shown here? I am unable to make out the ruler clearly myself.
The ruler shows 2.25 in
